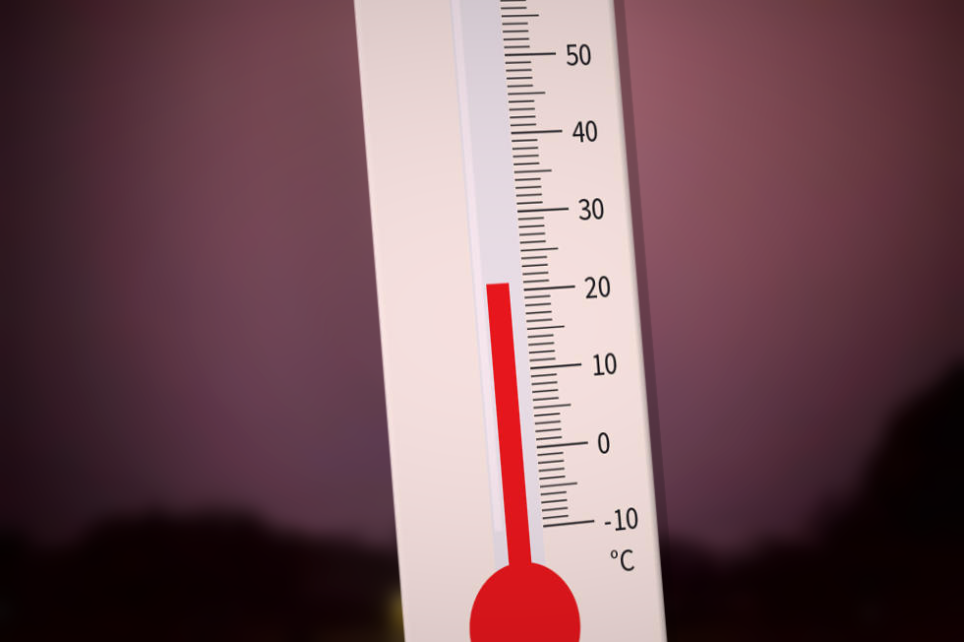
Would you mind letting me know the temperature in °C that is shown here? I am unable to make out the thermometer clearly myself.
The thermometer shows 21 °C
